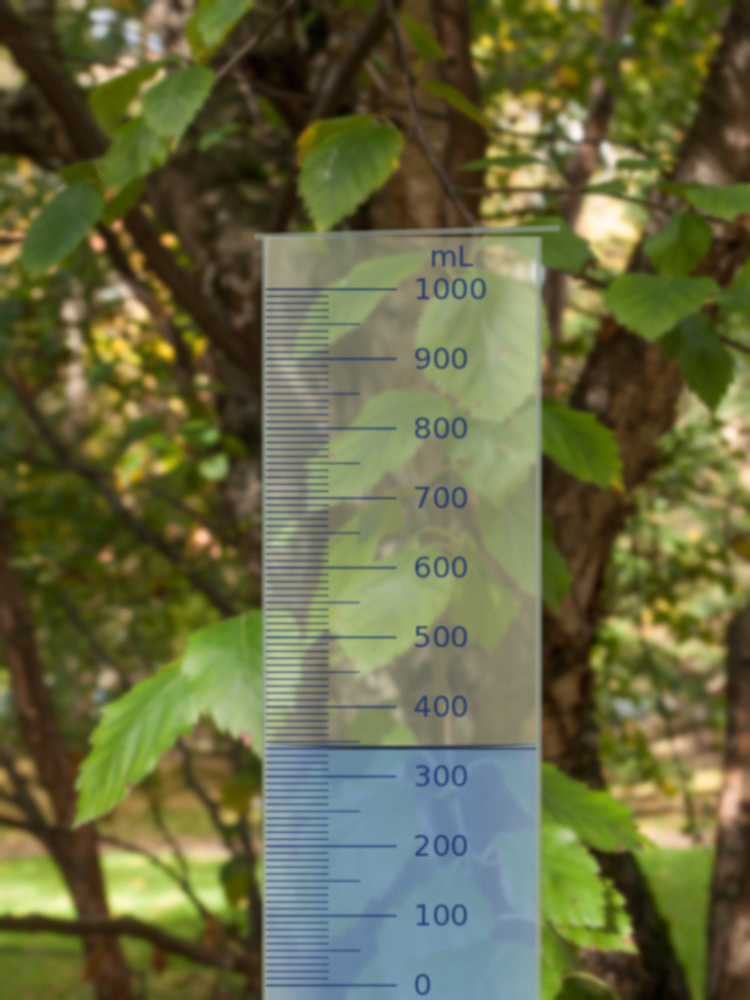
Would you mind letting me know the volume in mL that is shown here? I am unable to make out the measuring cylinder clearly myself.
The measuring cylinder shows 340 mL
